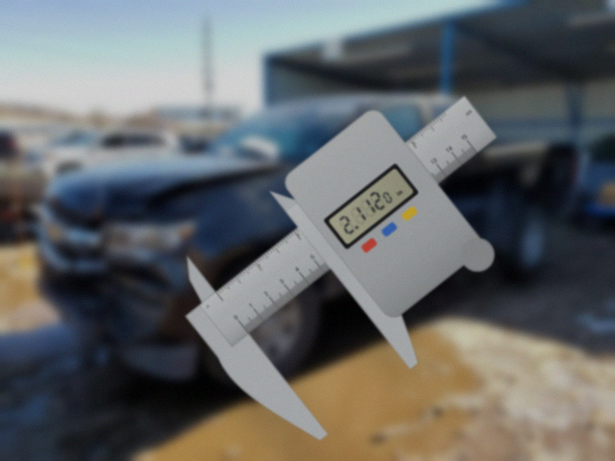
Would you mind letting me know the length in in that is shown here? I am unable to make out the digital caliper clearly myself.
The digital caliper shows 2.1120 in
